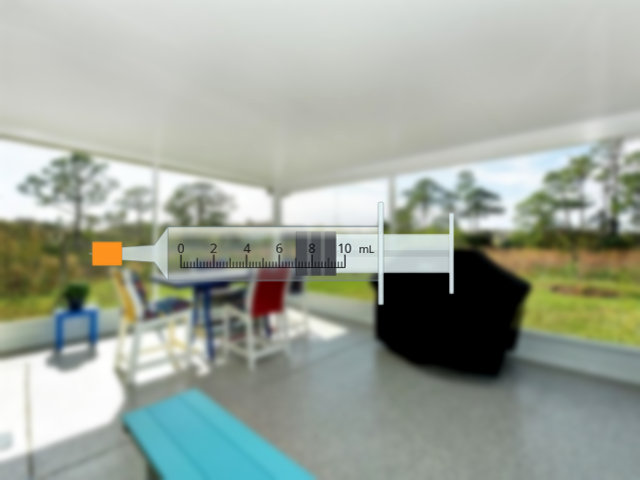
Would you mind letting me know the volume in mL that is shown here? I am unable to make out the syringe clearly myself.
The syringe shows 7 mL
